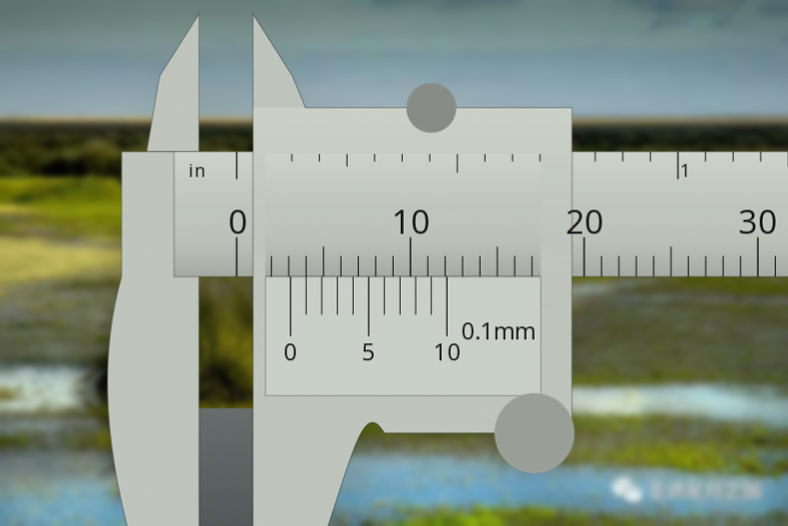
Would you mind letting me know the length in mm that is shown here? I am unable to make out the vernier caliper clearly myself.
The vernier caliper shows 3.1 mm
